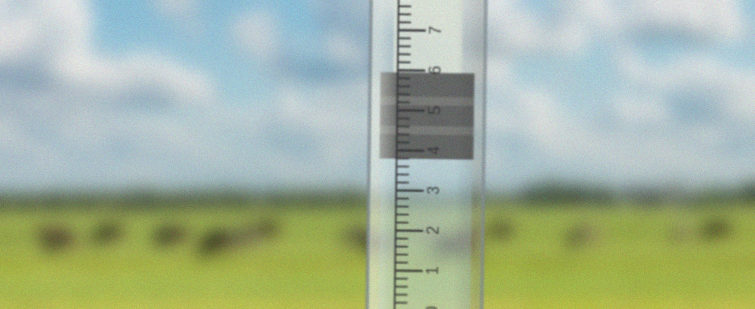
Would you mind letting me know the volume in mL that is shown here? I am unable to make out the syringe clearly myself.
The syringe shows 3.8 mL
